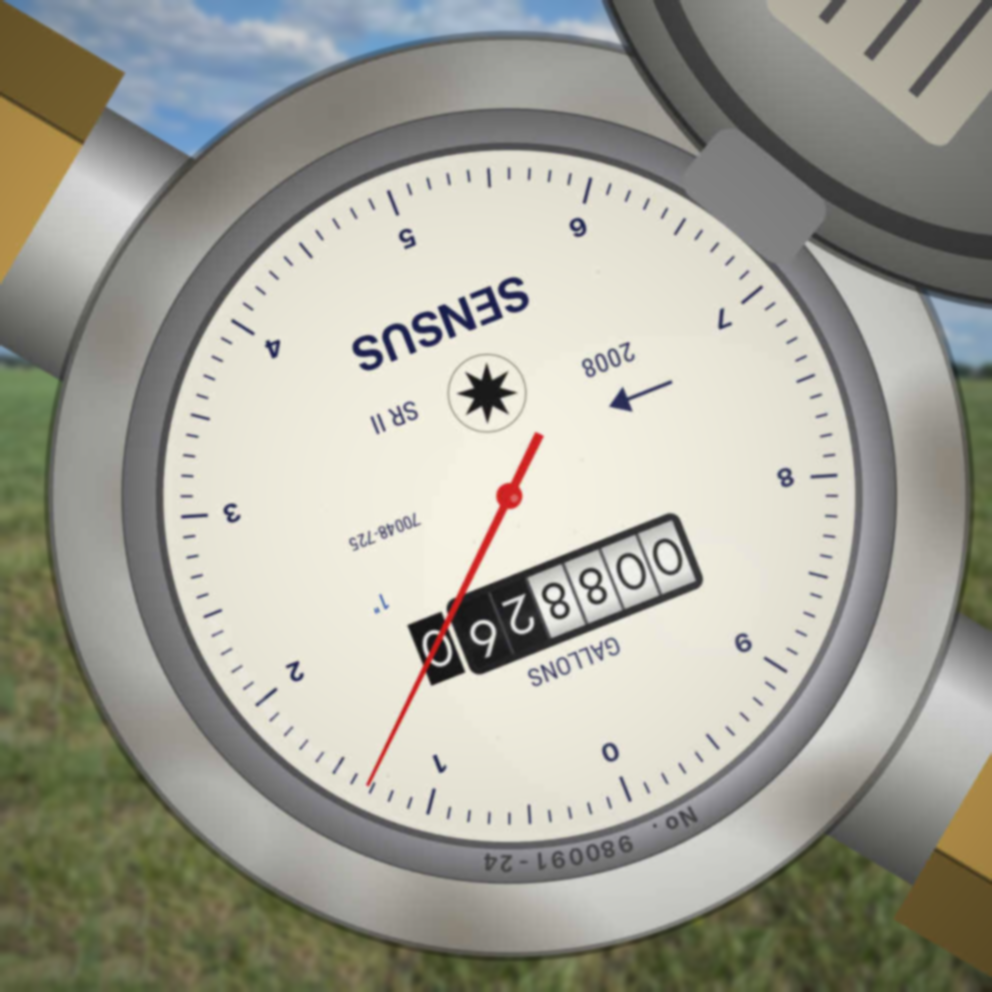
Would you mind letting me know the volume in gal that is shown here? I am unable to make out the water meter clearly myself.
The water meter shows 88261.3 gal
